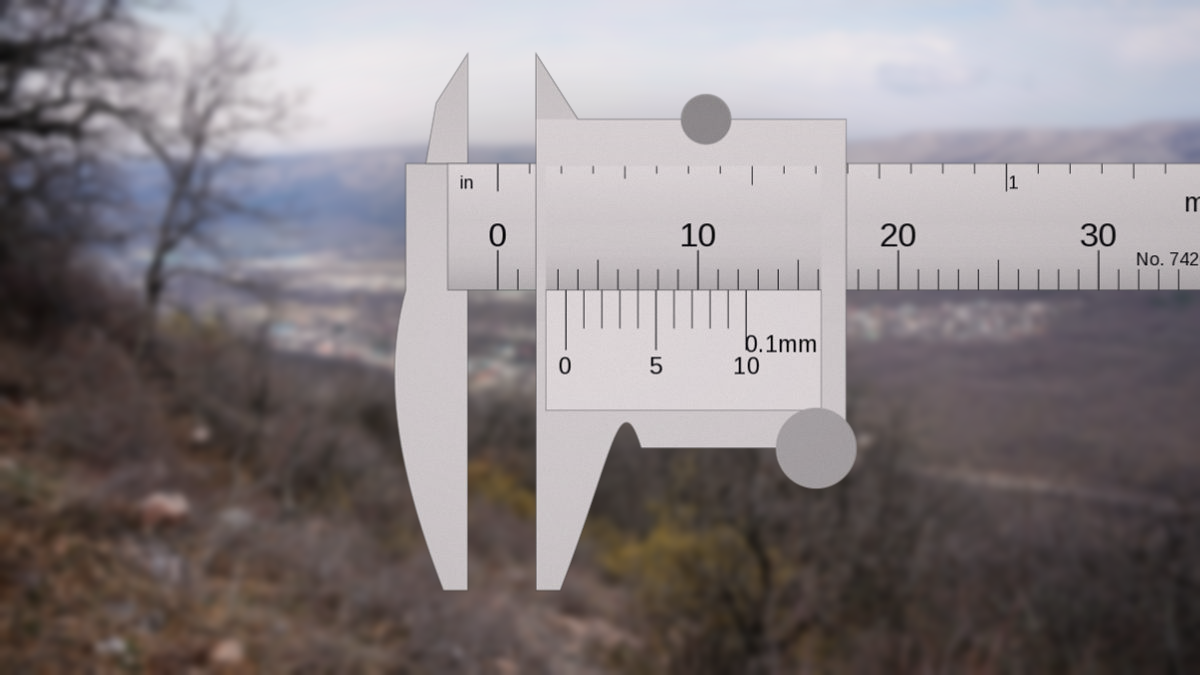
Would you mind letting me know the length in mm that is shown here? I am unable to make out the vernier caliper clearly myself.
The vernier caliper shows 3.4 mm
